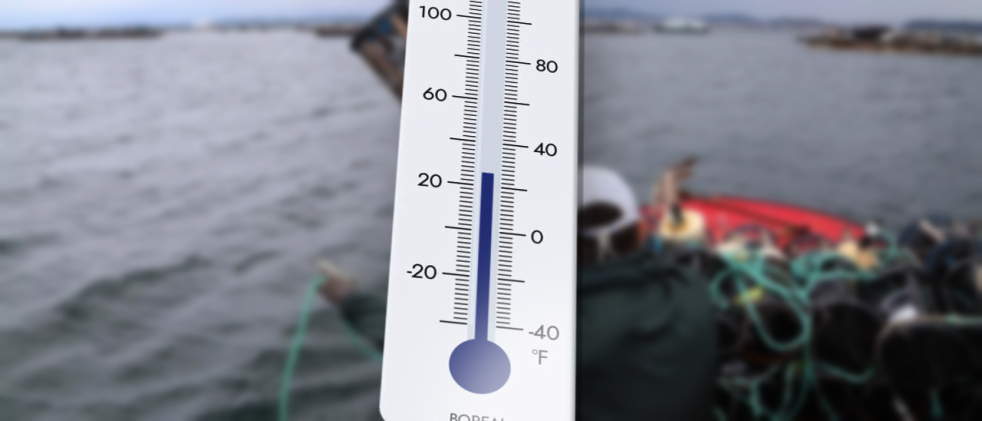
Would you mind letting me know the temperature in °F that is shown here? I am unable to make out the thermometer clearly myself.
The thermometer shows 26 °F
